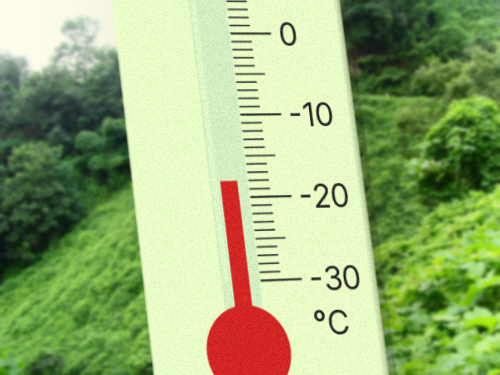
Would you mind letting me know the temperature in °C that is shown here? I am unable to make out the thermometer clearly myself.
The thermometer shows -18 °C
